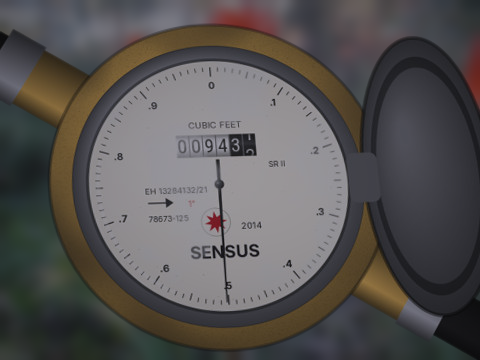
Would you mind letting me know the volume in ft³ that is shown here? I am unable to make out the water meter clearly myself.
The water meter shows 9431.50 ft³
